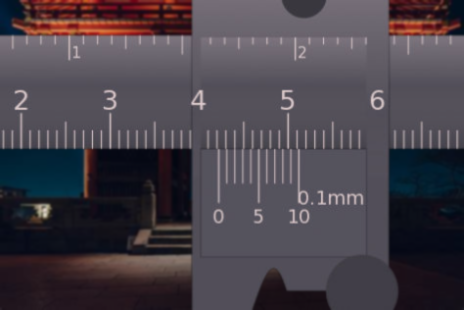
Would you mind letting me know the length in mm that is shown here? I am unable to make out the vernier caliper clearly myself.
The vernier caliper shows 42.2 mm
